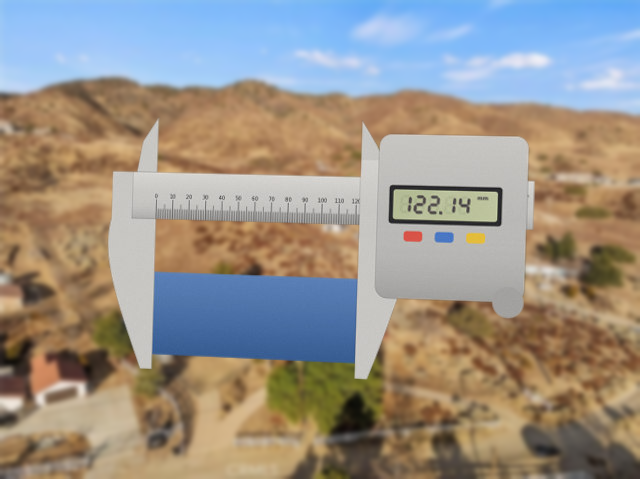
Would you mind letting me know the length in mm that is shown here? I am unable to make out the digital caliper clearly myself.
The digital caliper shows 122.14 mm
